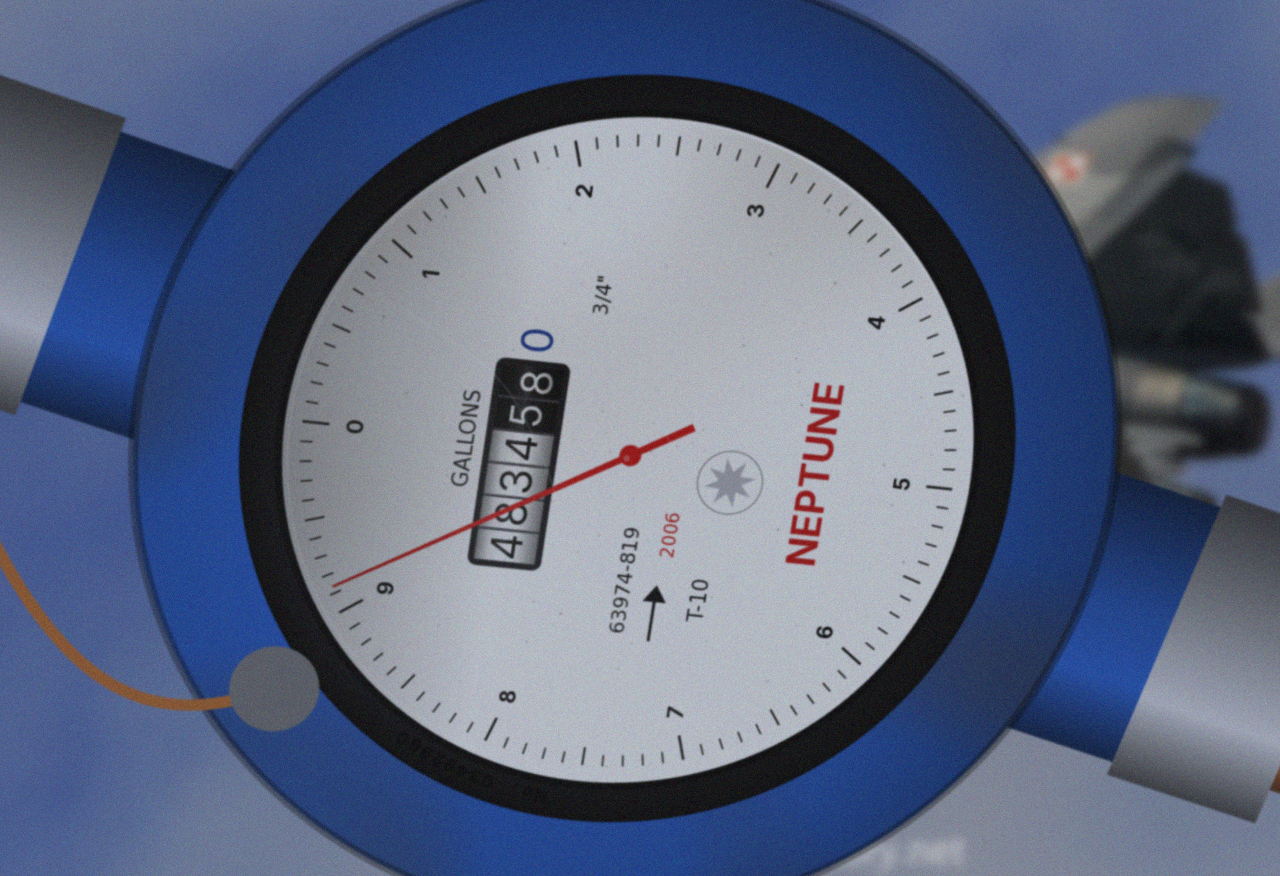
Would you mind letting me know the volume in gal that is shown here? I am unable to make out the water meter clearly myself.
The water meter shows 4834579.1 gal
